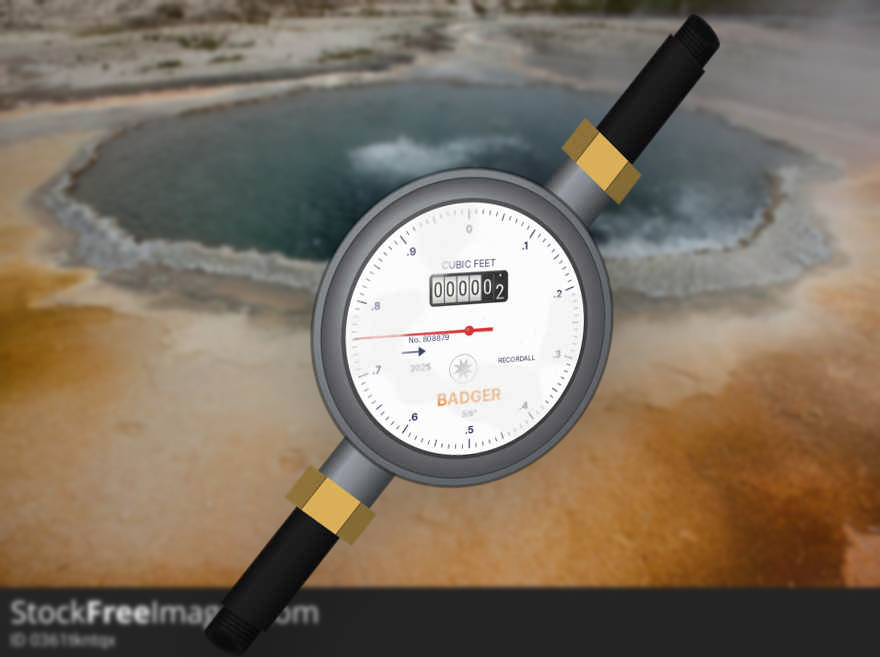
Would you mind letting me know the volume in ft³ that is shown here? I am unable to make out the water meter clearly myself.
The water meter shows 1.75 ft³
